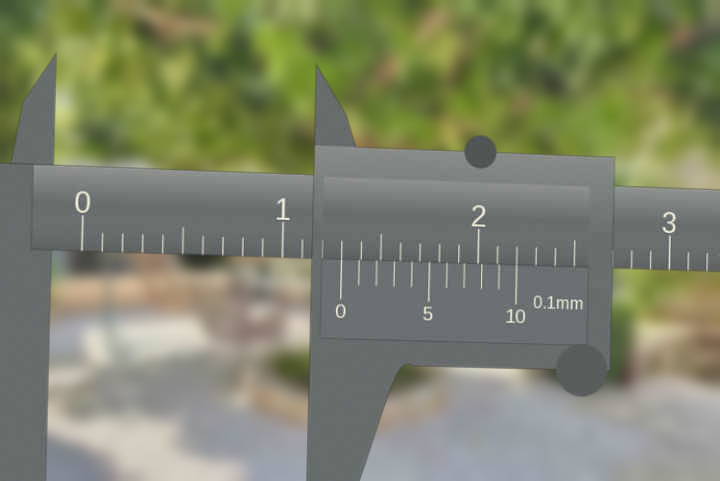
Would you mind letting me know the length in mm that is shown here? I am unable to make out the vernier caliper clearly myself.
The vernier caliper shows 13.0 mm
